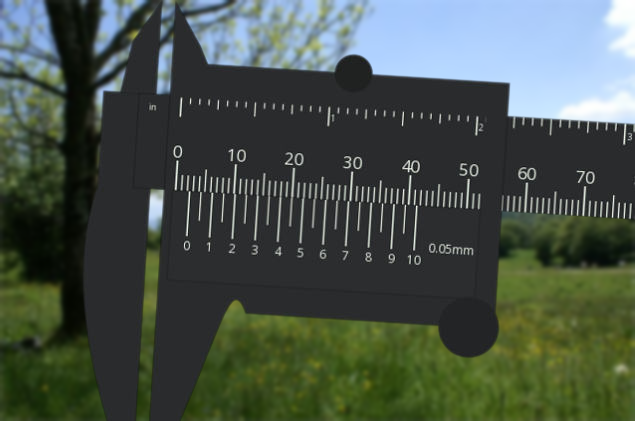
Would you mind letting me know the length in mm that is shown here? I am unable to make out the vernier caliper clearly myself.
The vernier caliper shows 2.4 mm
